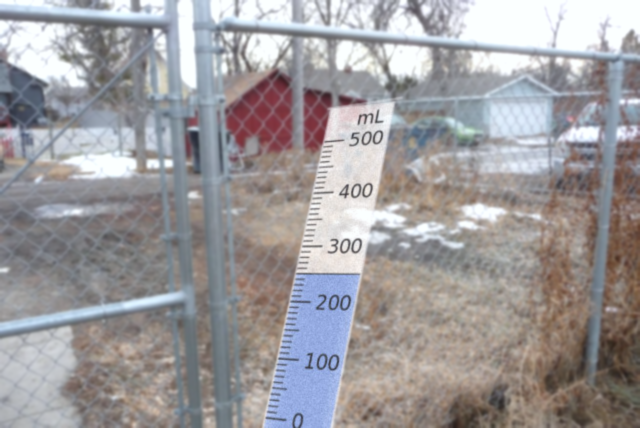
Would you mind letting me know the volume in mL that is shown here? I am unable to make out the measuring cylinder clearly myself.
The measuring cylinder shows 250 mL
